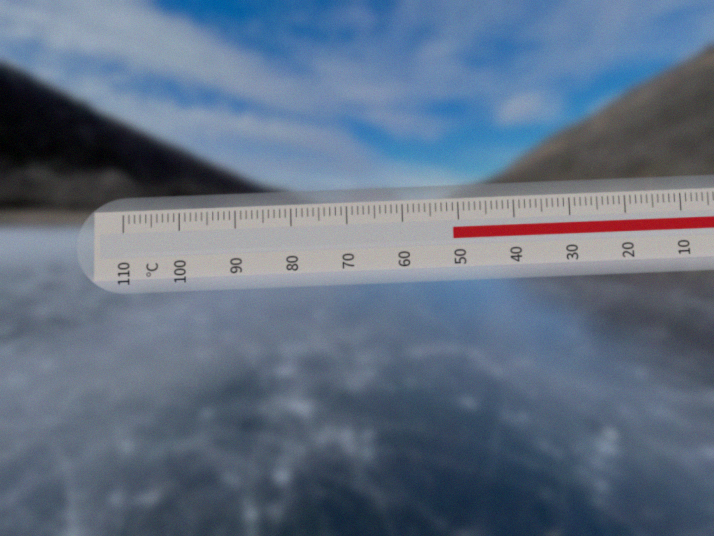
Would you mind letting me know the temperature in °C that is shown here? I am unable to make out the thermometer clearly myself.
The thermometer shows 51 °C
